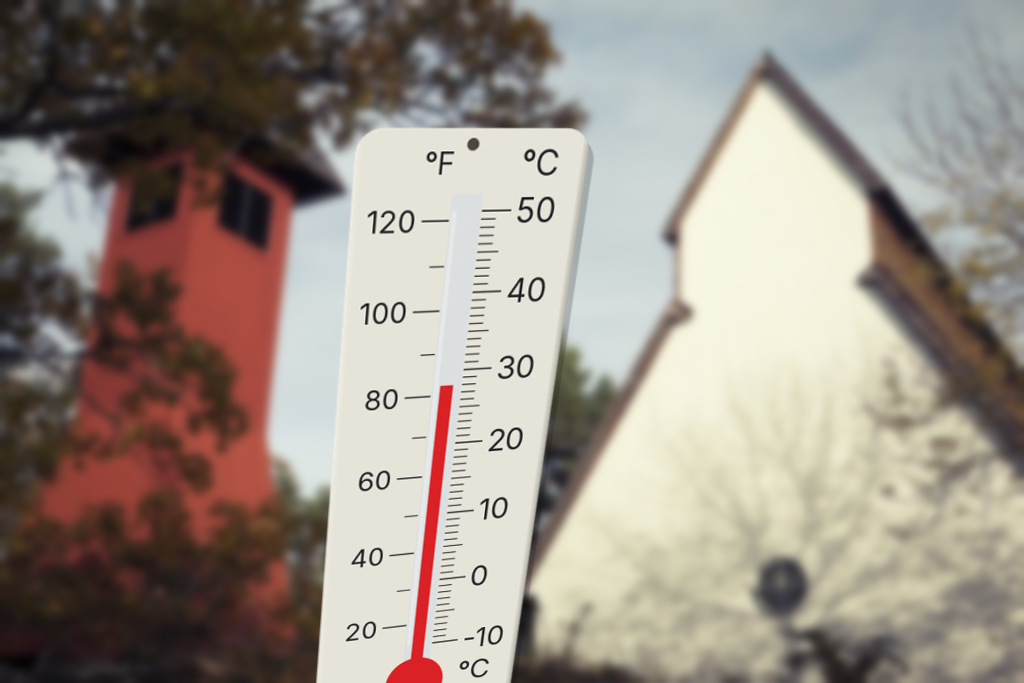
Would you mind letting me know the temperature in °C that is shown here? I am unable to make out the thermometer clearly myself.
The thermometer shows 28 °C
